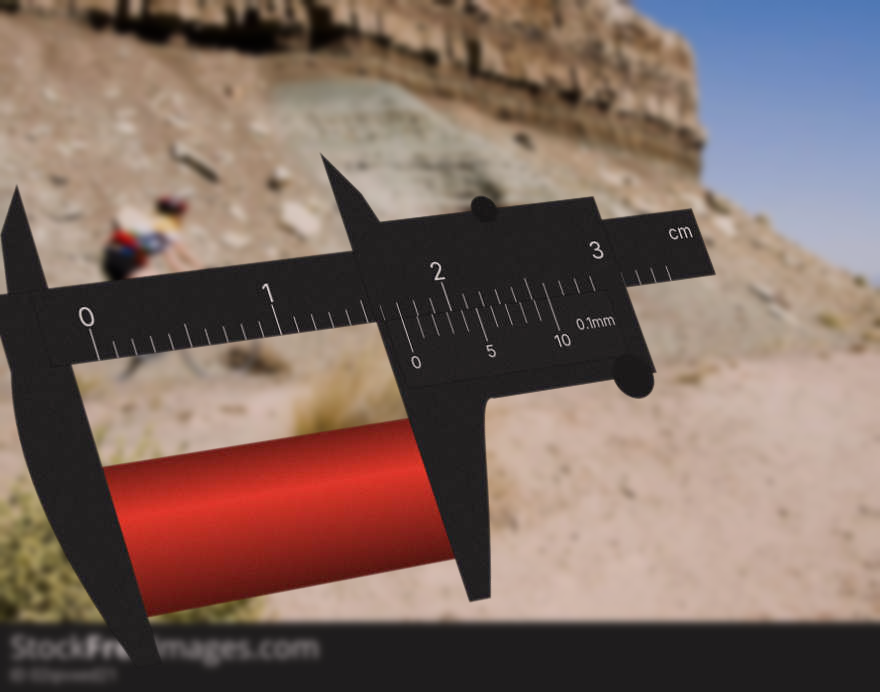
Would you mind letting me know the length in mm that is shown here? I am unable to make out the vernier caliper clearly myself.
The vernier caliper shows 17.0 mm
